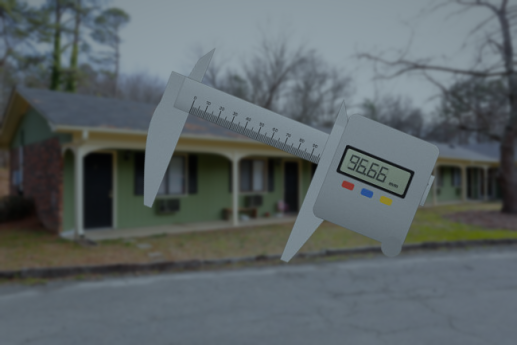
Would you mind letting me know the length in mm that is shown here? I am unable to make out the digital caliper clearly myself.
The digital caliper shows 96.66 mm
